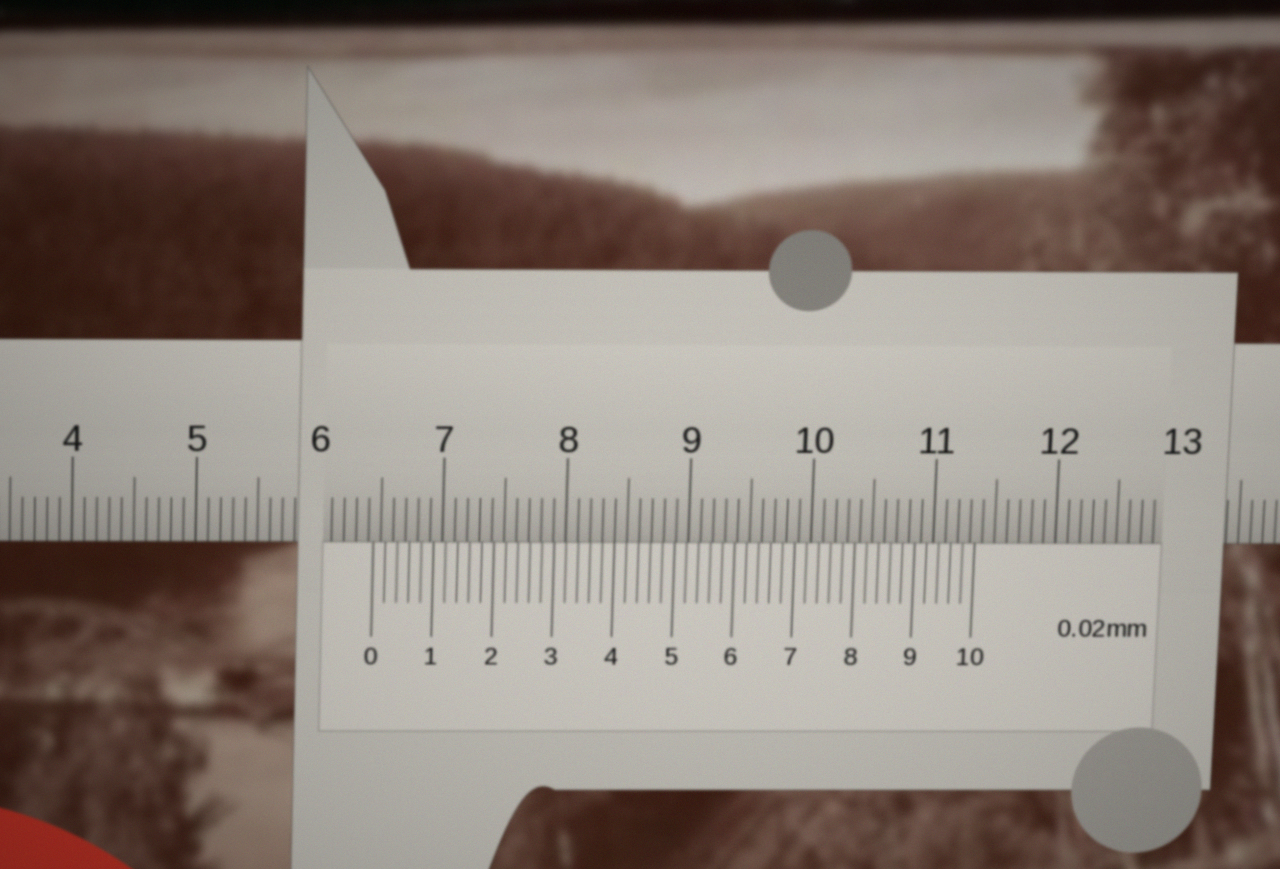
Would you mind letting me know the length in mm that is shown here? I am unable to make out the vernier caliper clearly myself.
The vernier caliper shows 64.4 mm
